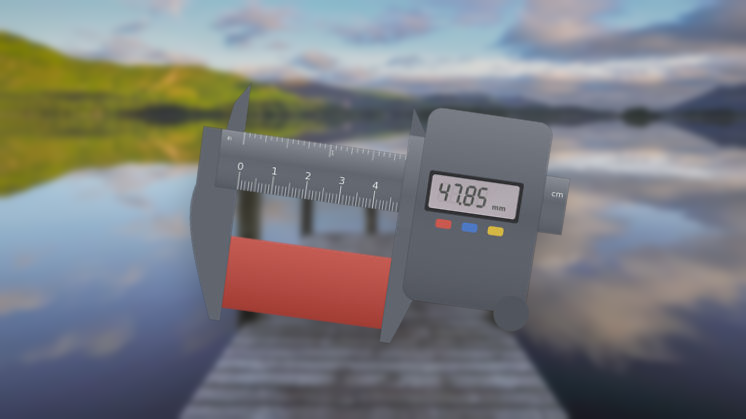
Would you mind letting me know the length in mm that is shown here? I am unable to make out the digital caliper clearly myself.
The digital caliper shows 47.85 mm
